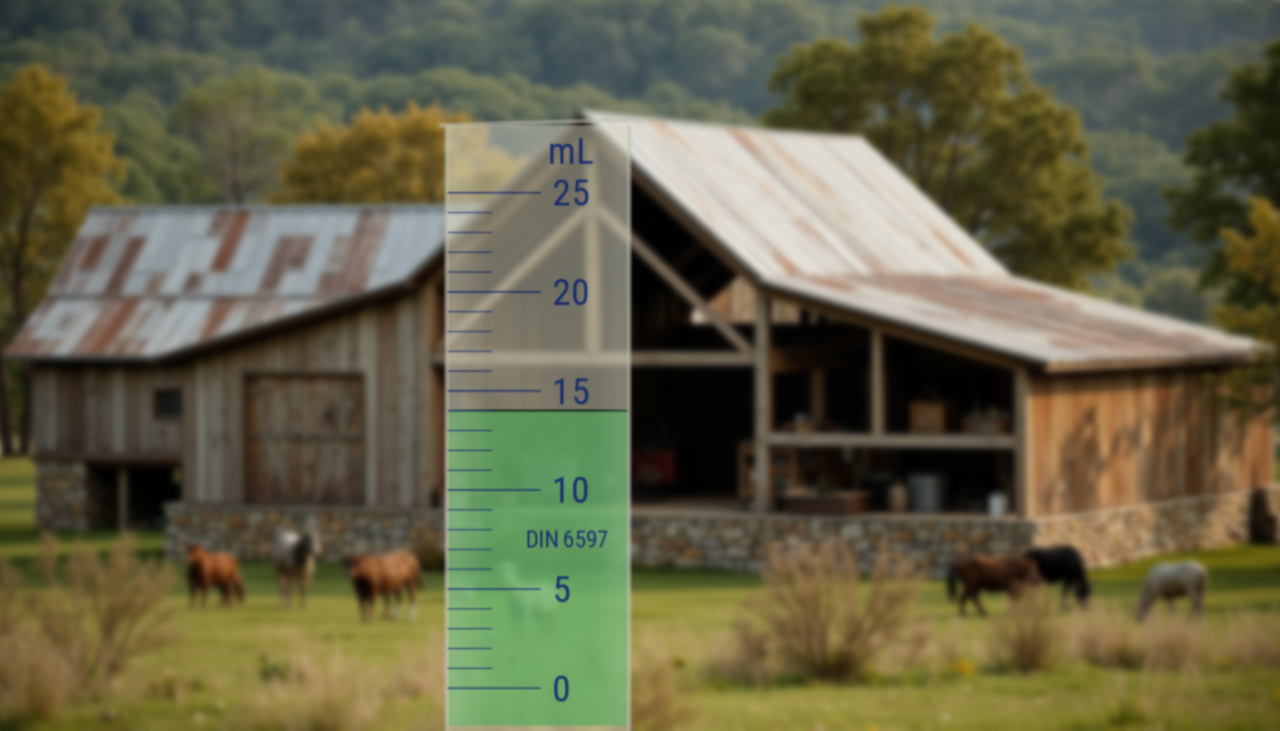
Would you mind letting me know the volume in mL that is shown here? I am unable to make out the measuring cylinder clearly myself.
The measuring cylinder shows 14 mL
